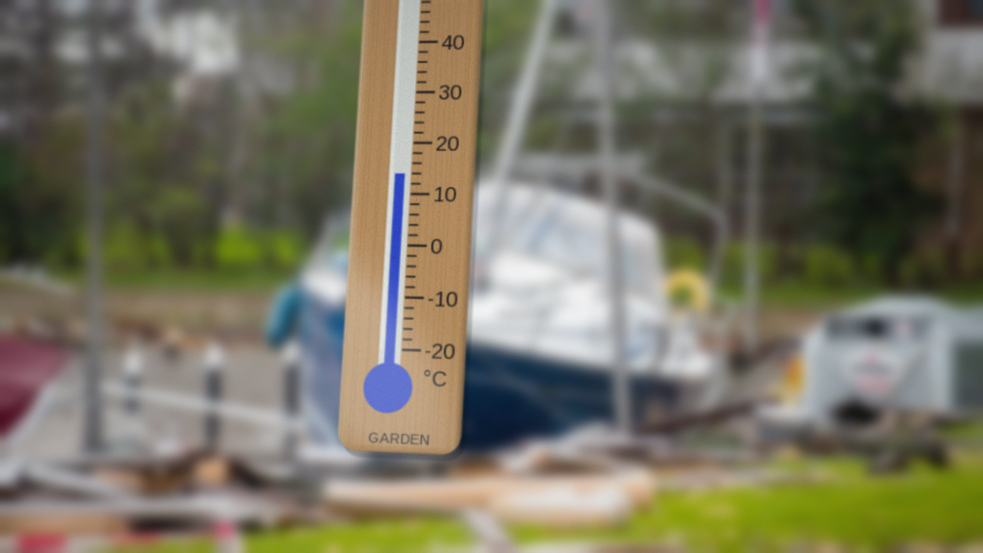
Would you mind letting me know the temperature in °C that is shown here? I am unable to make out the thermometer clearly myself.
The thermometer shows 14 °C
